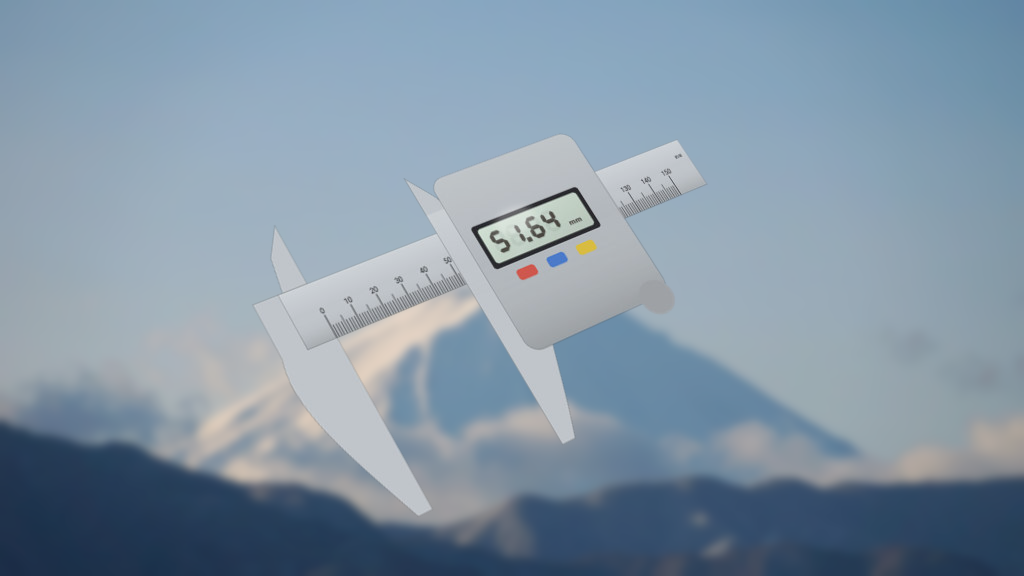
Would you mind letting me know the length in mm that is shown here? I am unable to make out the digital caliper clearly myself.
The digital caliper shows 51.64 mm
